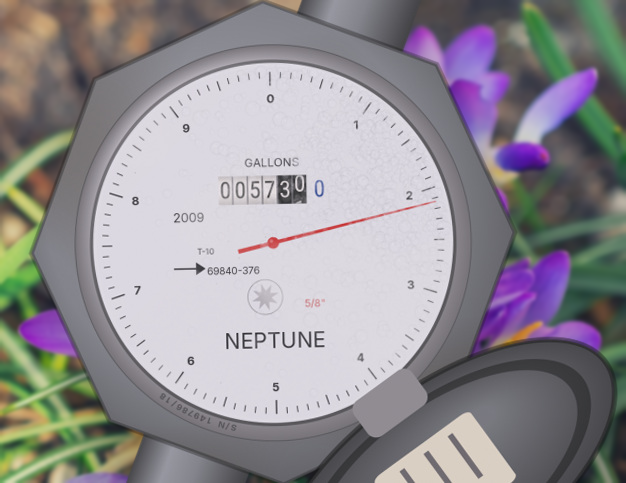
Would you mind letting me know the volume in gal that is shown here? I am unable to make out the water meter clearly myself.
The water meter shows 57302.1 gal
